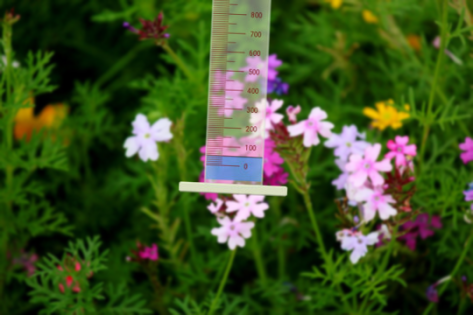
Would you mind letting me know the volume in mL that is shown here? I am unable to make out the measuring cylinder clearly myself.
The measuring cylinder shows 50 mL
